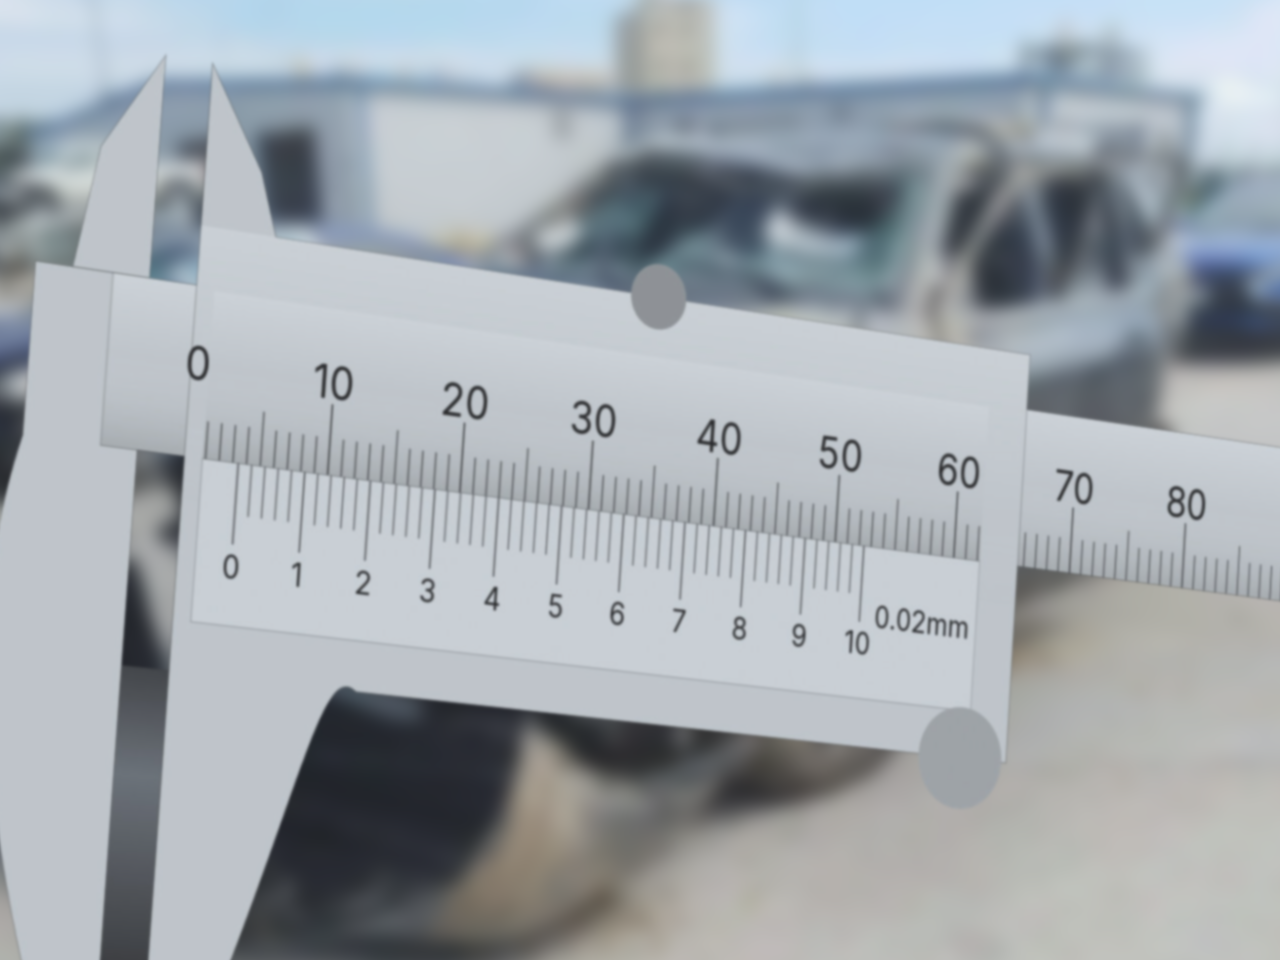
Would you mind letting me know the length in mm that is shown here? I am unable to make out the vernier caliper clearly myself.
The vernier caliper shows 3.4 mm
